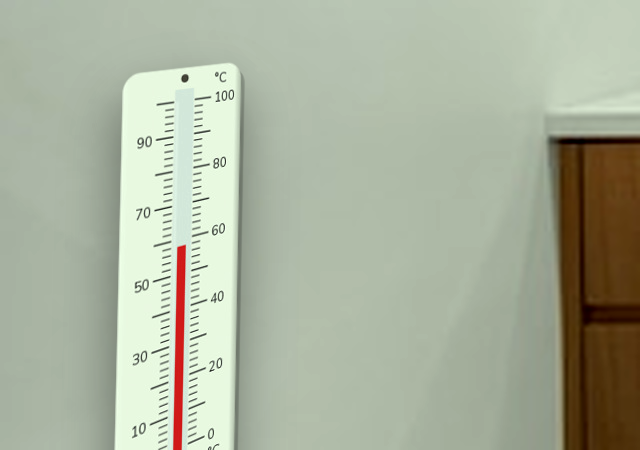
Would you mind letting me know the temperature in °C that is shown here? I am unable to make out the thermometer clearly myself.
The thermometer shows 58 °C
